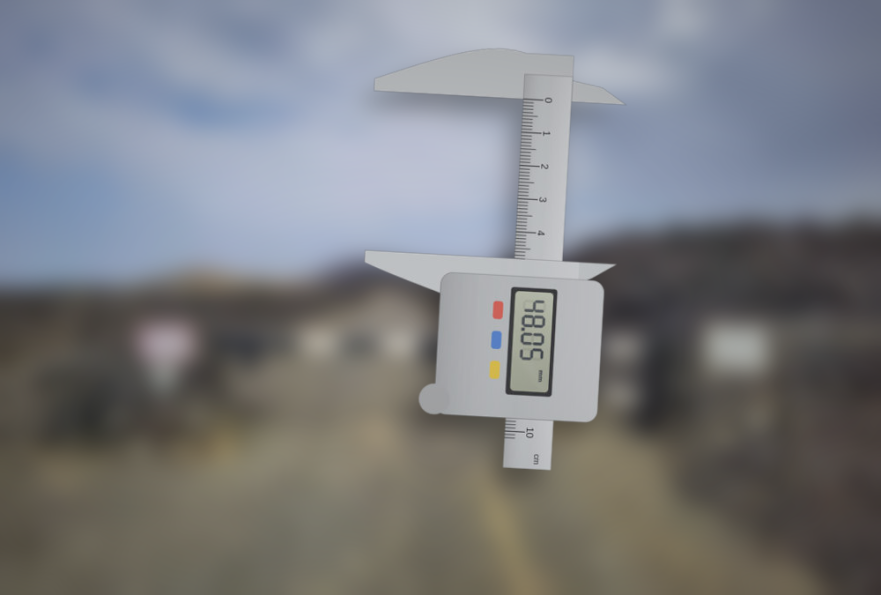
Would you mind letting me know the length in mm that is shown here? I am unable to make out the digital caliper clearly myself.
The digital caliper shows 48.05 mm
